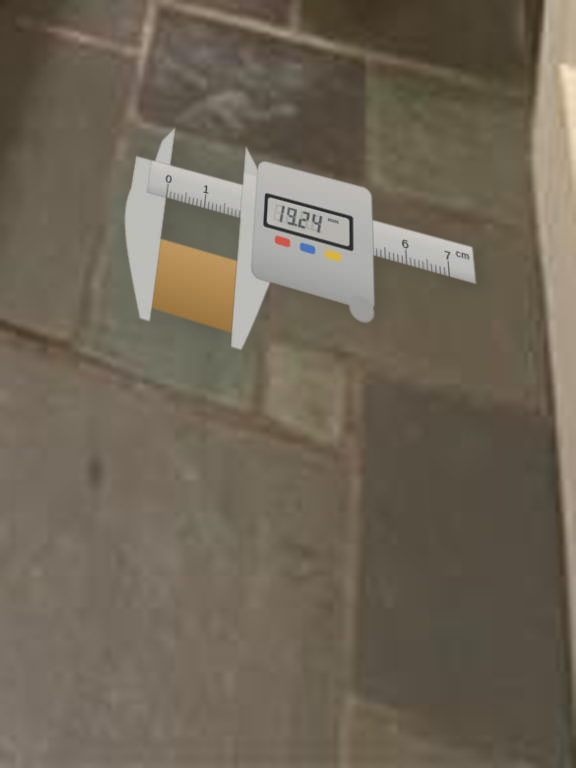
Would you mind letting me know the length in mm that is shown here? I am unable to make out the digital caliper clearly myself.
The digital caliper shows 19.24 mm
